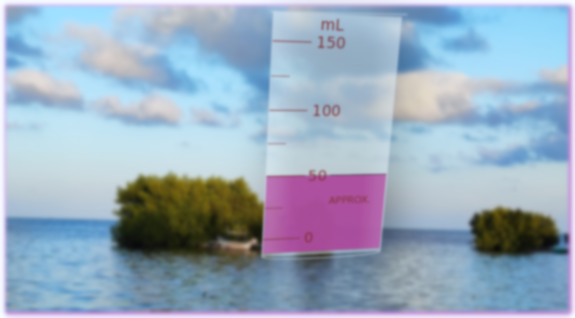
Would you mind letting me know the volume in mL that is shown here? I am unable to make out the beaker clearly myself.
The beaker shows 50 mL
